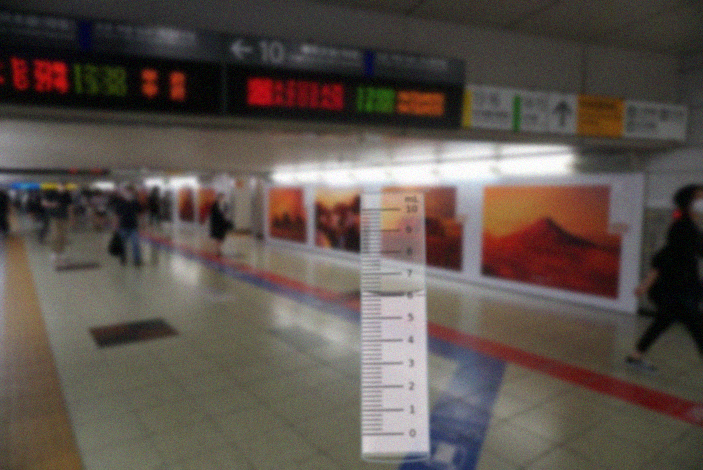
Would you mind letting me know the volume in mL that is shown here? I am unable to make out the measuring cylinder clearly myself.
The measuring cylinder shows 6 mL
